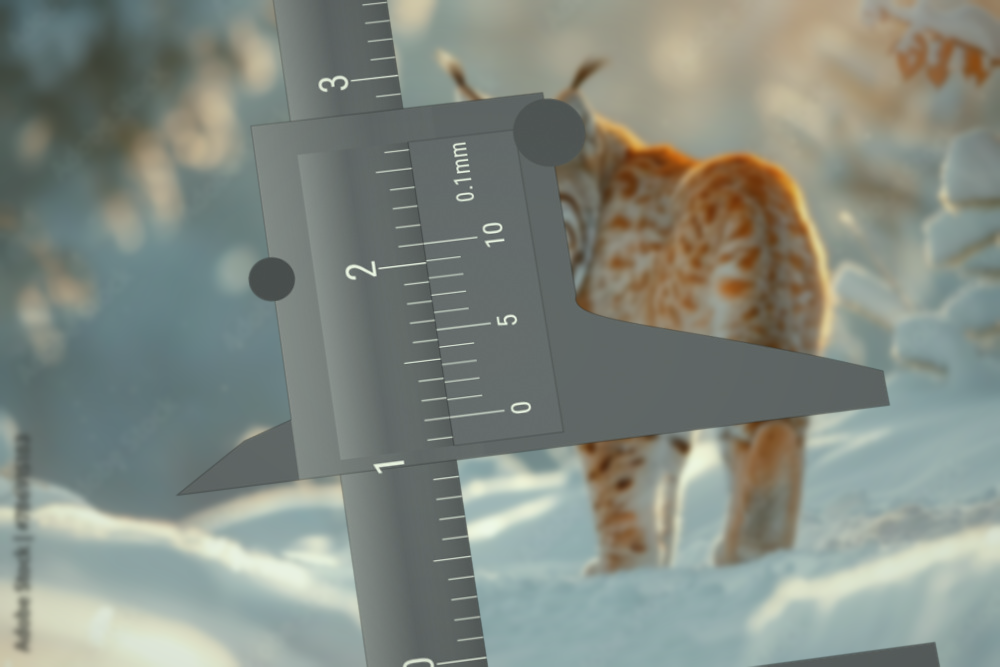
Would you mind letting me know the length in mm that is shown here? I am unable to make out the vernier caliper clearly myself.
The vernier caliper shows 12.0 mm
